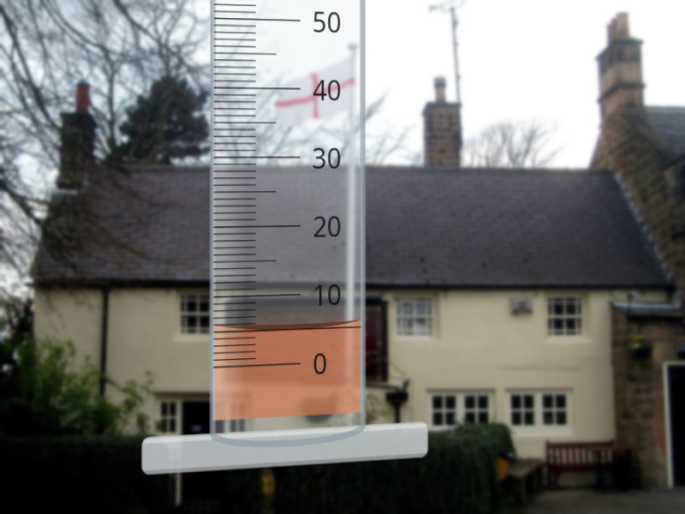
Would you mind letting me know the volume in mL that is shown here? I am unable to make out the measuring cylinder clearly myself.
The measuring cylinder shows 5 mL
